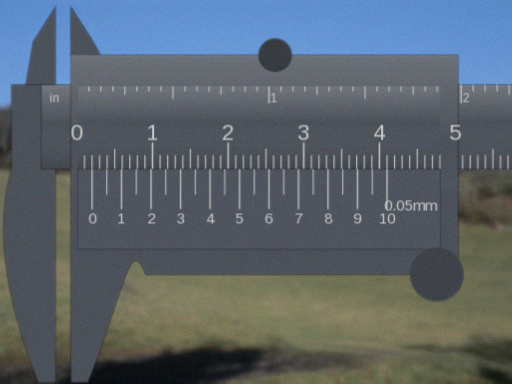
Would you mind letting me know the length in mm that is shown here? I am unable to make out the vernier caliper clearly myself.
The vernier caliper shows 2.0 mm
